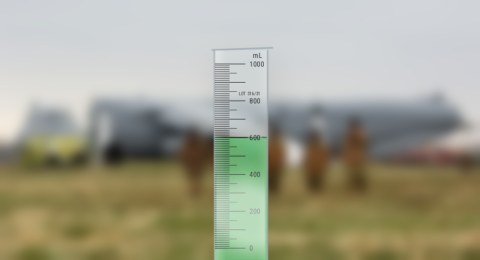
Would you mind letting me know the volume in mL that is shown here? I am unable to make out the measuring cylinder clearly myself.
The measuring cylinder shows 600 mL
